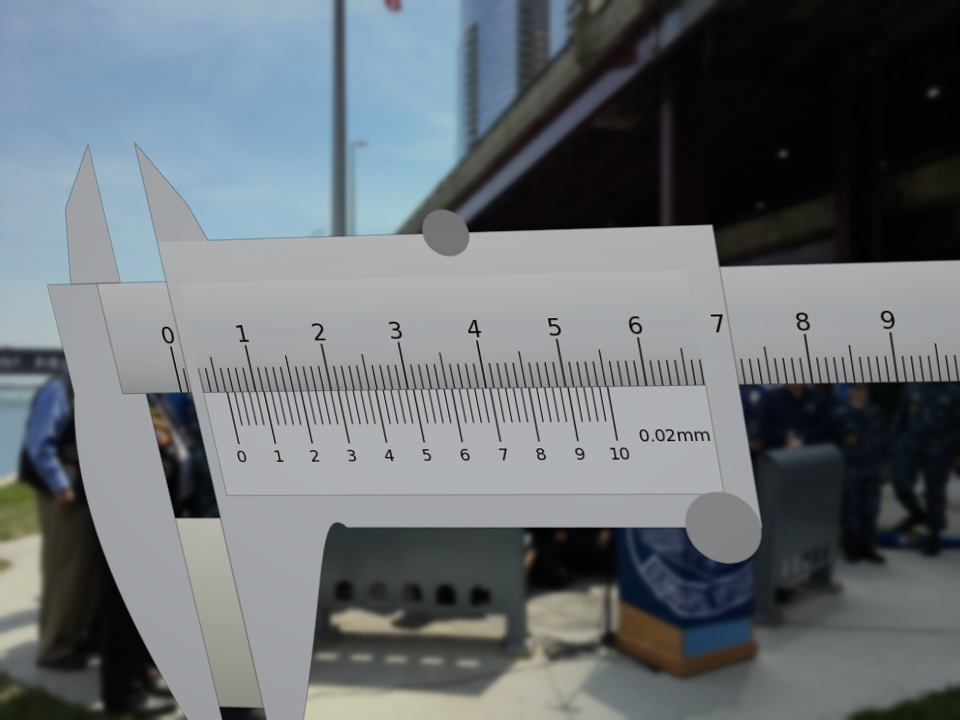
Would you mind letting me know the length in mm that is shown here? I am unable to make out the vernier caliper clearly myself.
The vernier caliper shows 6.2 mm
